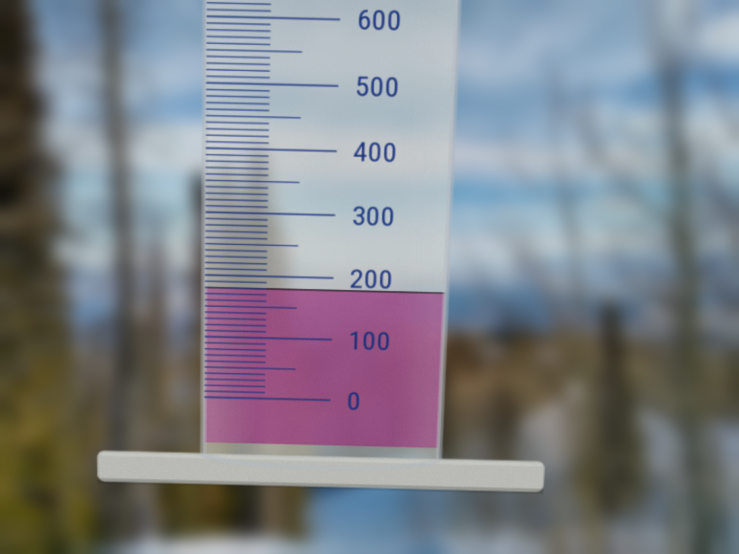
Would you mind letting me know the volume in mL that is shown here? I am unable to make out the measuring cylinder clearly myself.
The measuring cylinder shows 180 mL
